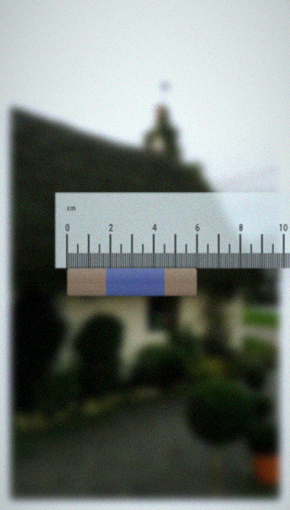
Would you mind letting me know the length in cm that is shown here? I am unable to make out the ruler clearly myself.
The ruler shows 6 cm
